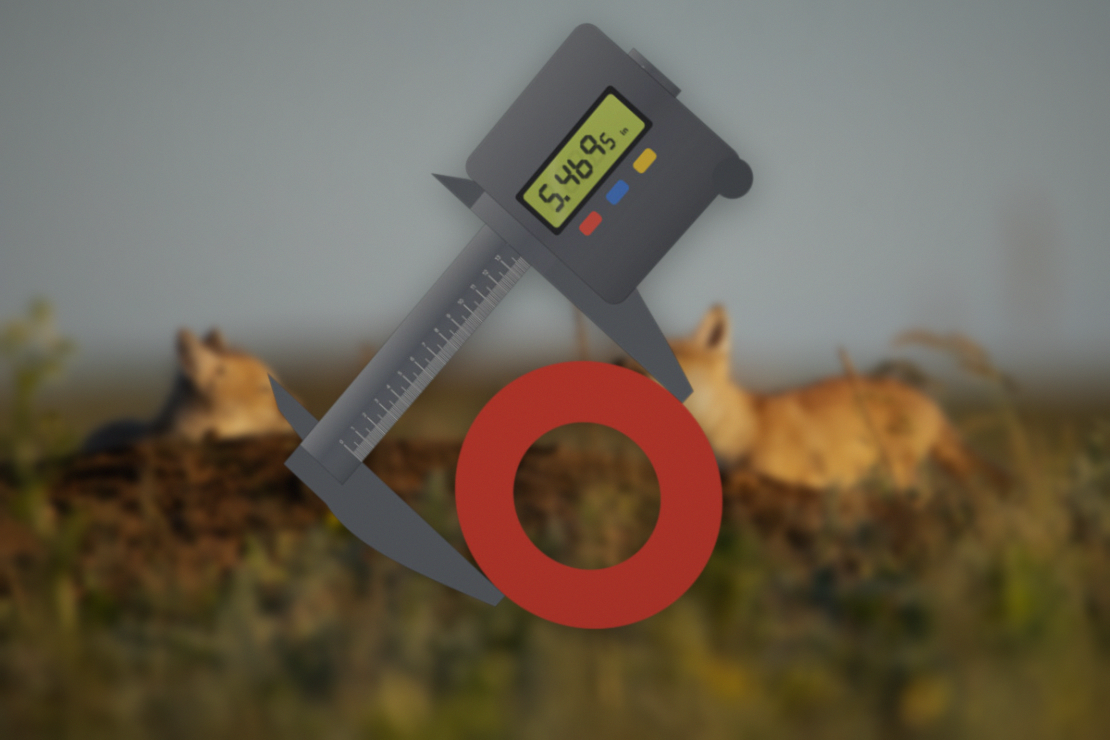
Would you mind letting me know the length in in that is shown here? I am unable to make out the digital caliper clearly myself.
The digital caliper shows 5.4695 in
